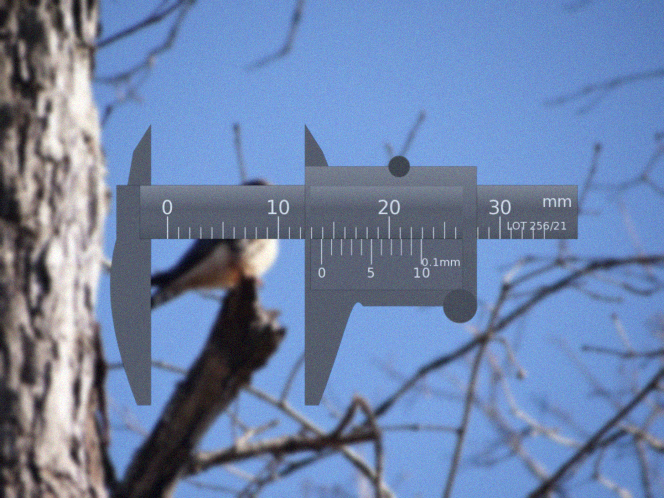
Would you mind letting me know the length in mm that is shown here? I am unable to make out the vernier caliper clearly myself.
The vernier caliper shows 13.9 mm
